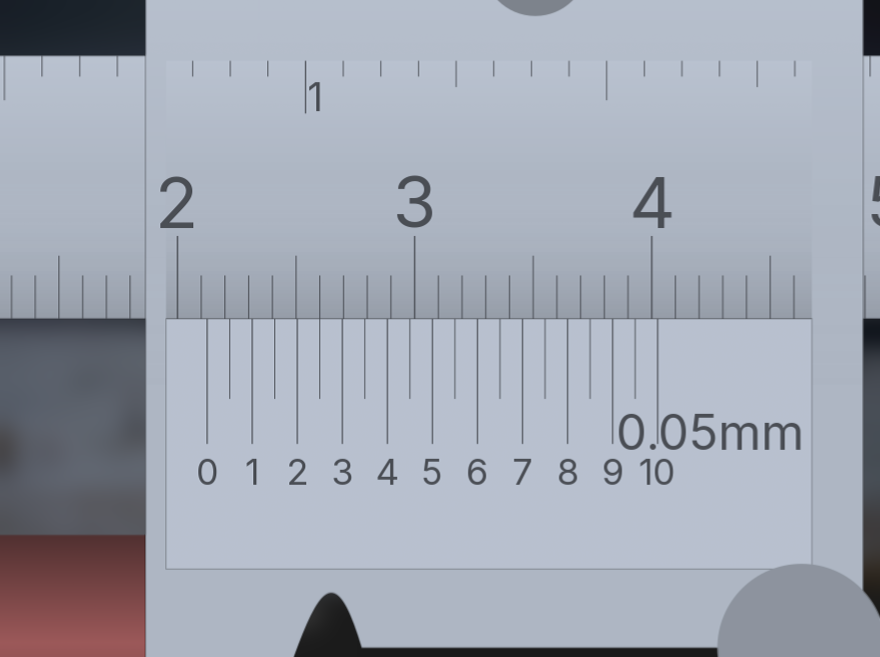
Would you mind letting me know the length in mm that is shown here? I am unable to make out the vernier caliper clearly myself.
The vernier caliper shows 21.25 mm
